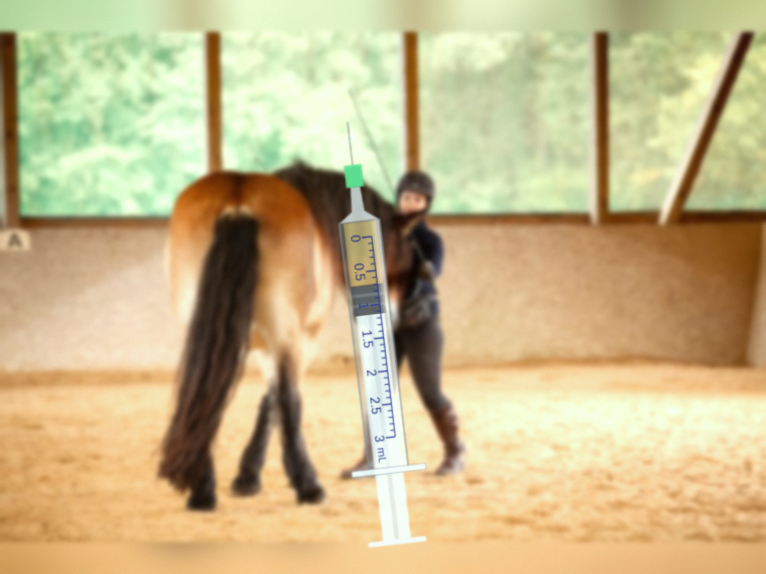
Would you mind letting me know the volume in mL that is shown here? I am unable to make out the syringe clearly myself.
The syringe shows 0.7 mL
